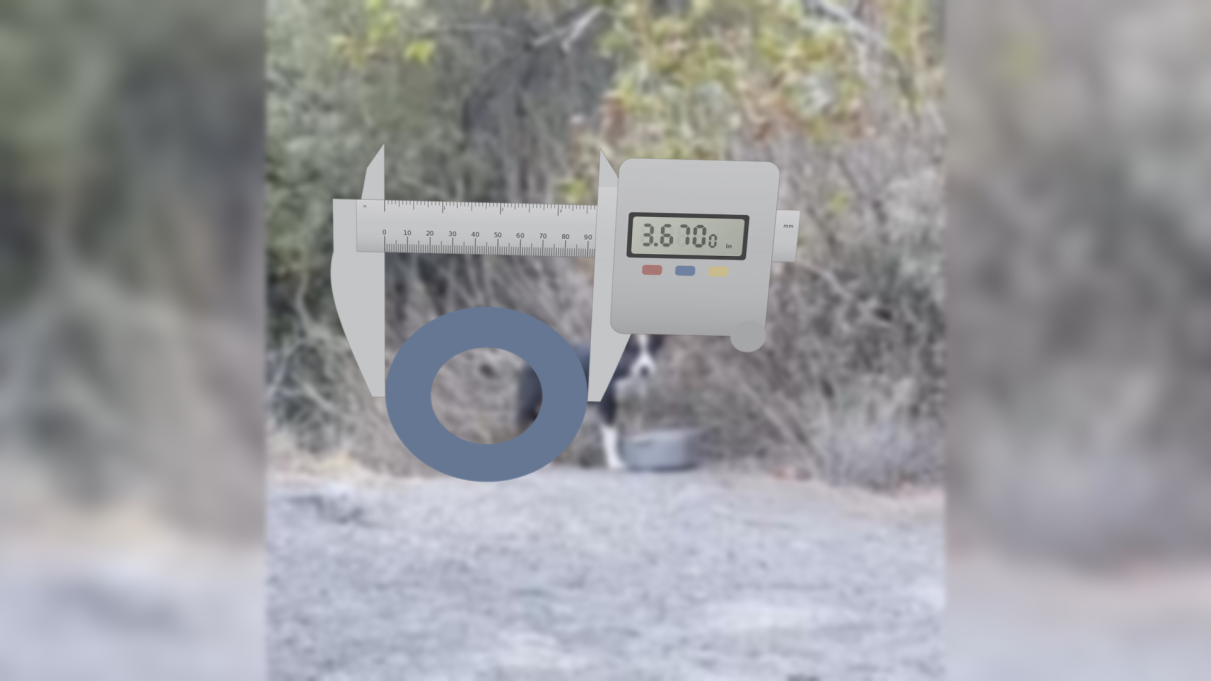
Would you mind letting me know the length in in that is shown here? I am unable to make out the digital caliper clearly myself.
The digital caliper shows 3.6700 in
